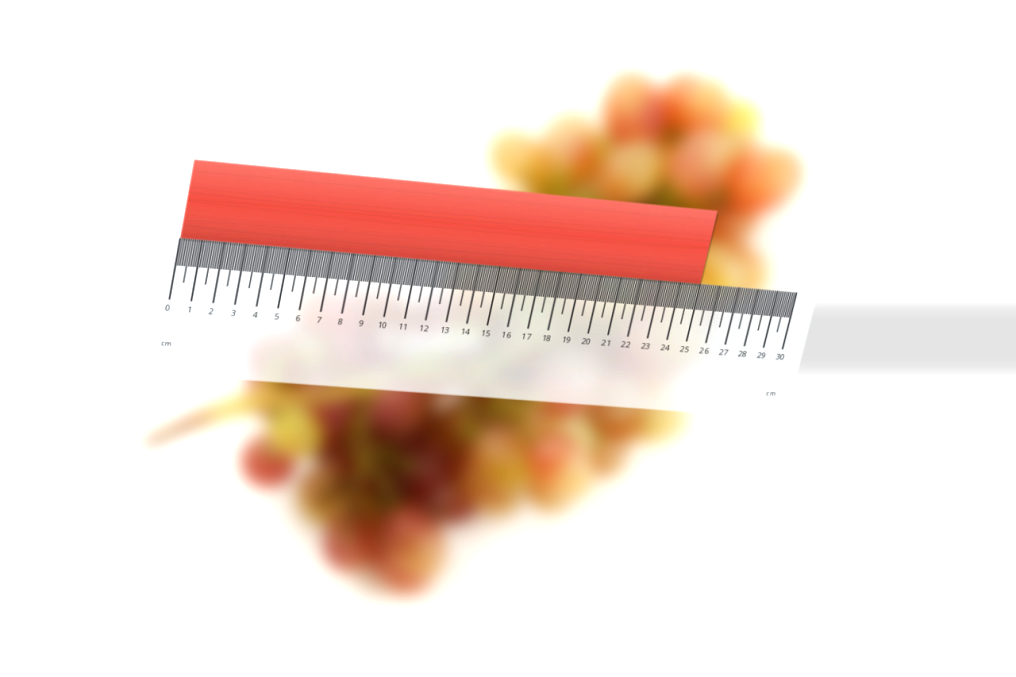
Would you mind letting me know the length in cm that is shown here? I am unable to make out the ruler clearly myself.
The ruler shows 25 cm
